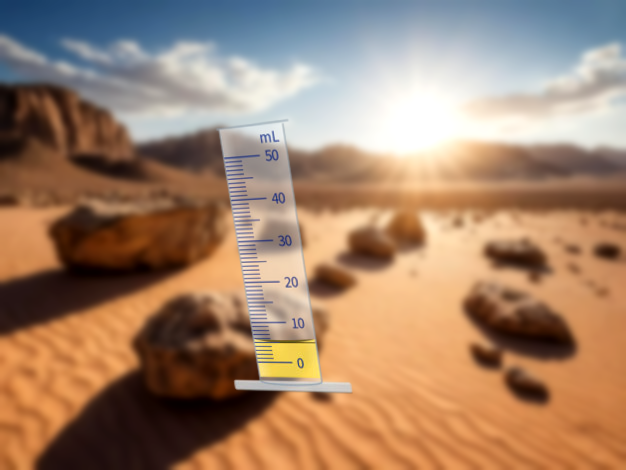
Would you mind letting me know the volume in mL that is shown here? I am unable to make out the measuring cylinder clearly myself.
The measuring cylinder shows 5 mL
